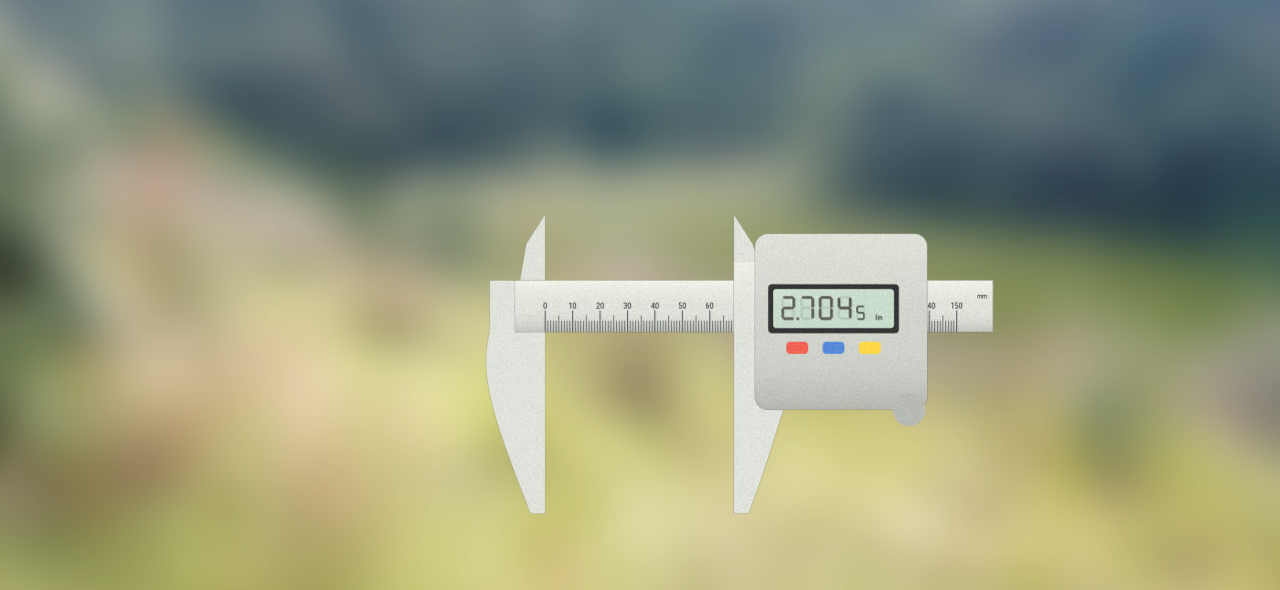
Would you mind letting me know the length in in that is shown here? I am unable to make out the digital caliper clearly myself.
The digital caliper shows 2.7045 in
